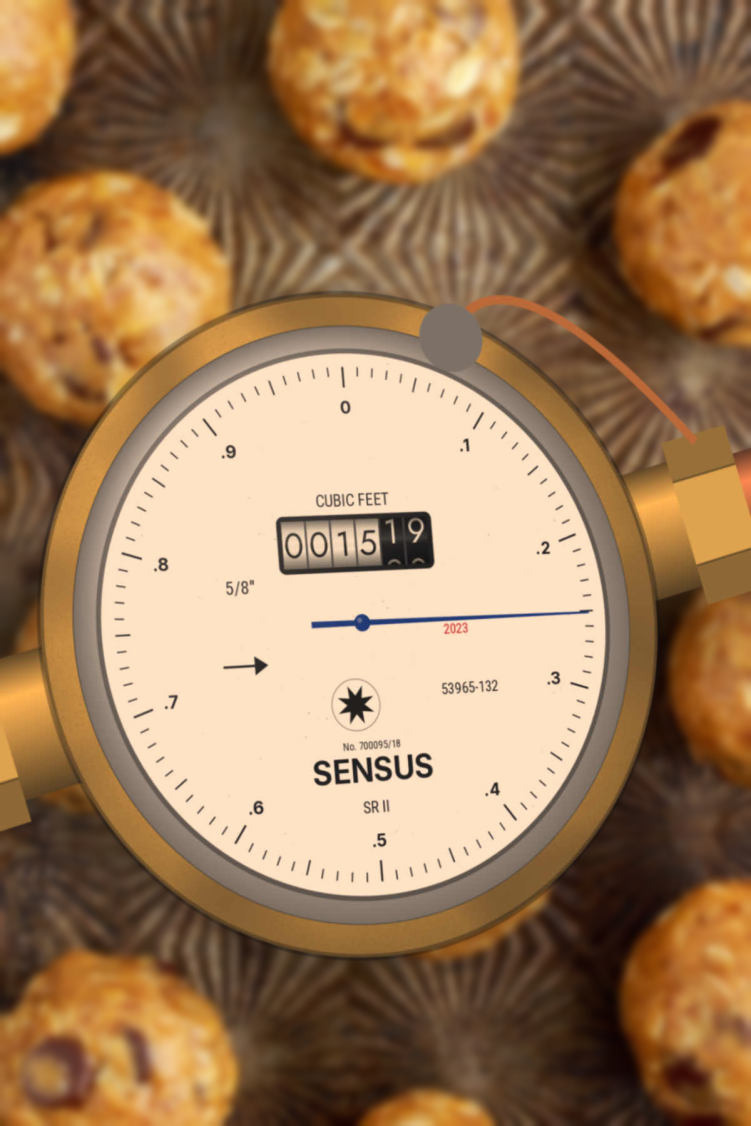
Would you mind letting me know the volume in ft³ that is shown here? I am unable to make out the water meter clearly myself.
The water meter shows 1519.25 ft³
